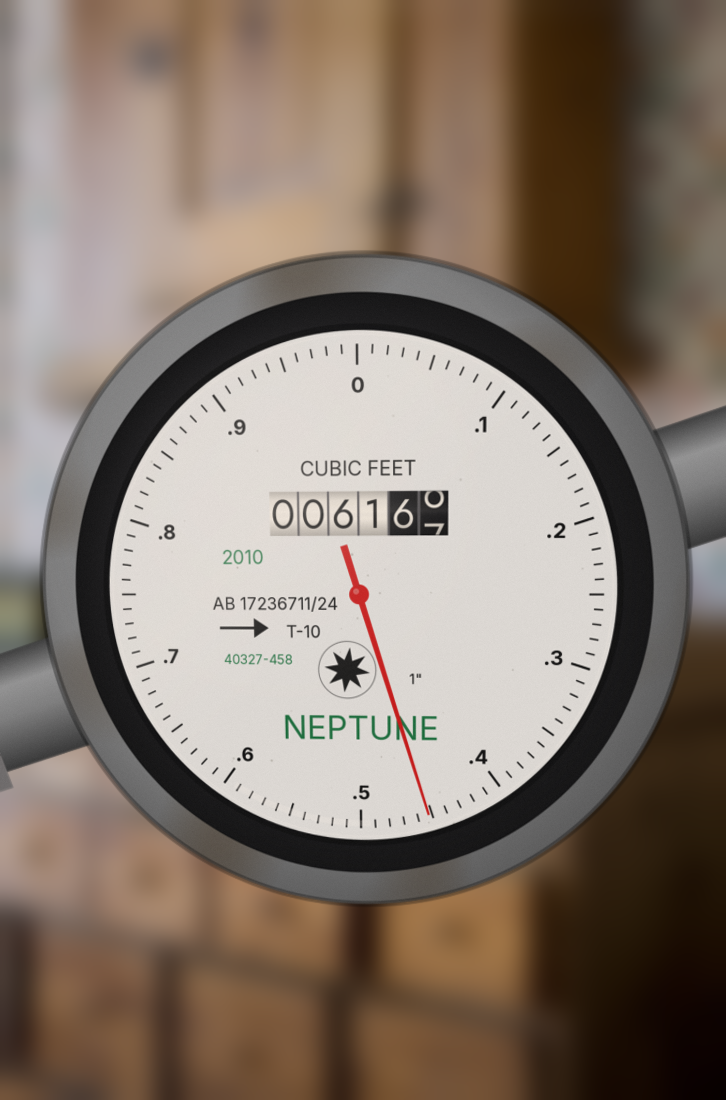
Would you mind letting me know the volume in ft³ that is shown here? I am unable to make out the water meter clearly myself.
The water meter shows 6166.45 ft³
